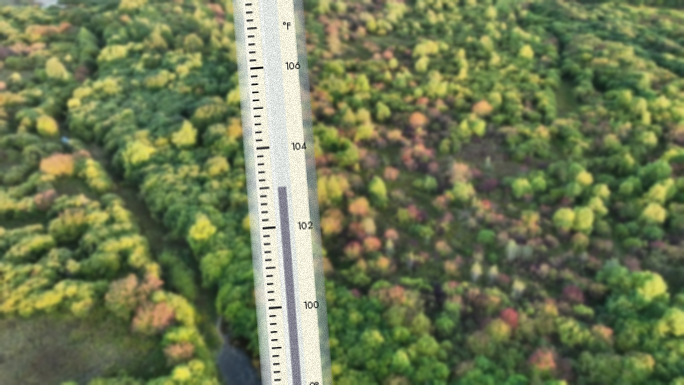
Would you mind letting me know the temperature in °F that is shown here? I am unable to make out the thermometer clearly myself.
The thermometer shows 103 °F
